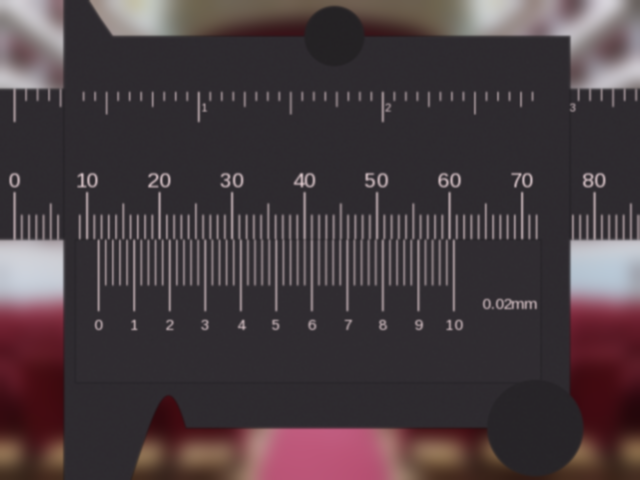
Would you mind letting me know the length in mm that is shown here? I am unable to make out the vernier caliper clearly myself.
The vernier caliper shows 11.6 mm
